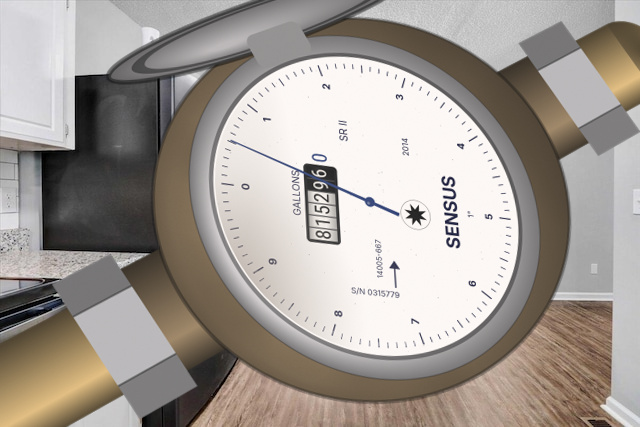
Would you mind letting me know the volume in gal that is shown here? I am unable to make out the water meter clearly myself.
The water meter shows 8152960.5 gal
